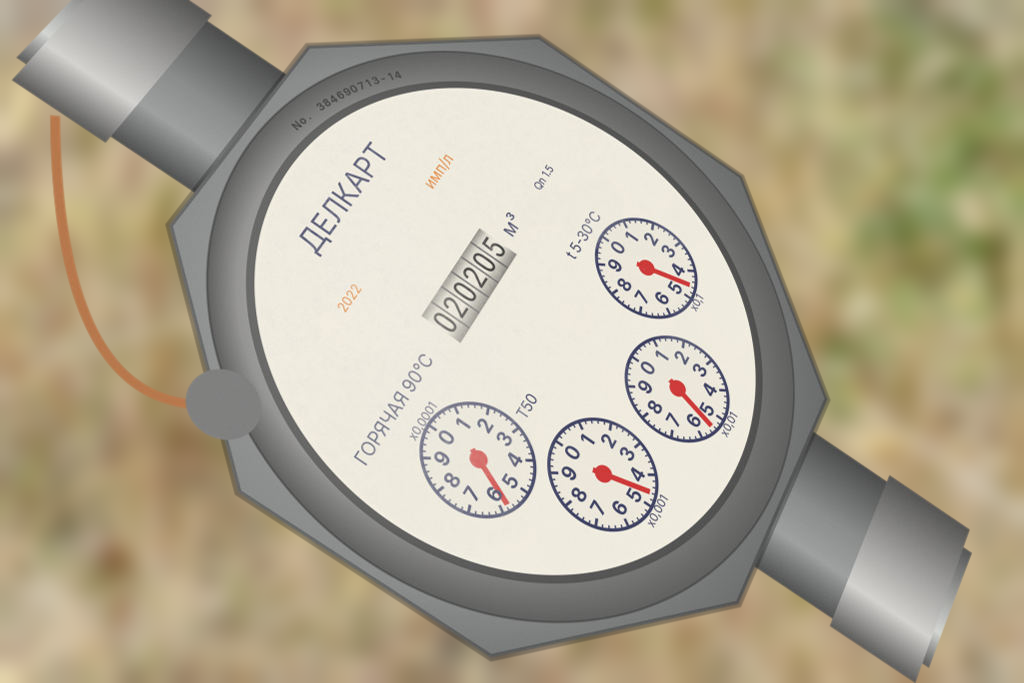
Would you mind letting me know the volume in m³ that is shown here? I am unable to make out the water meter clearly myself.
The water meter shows 20205.4545 m³
